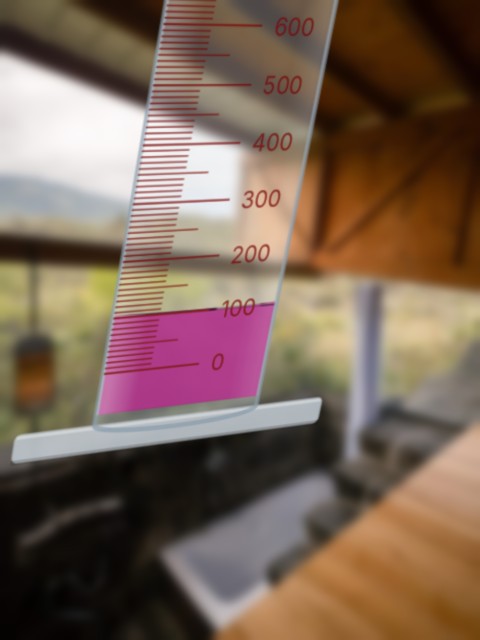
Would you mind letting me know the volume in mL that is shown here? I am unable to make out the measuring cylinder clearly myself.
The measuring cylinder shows 100 mL
